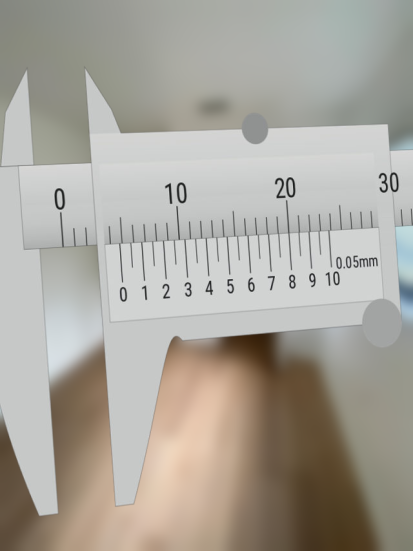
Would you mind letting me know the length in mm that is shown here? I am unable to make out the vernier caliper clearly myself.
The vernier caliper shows 4.8 mm
